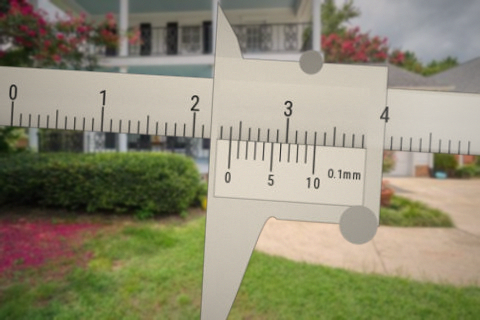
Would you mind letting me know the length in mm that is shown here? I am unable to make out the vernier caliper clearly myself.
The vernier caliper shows 24.0 mm
